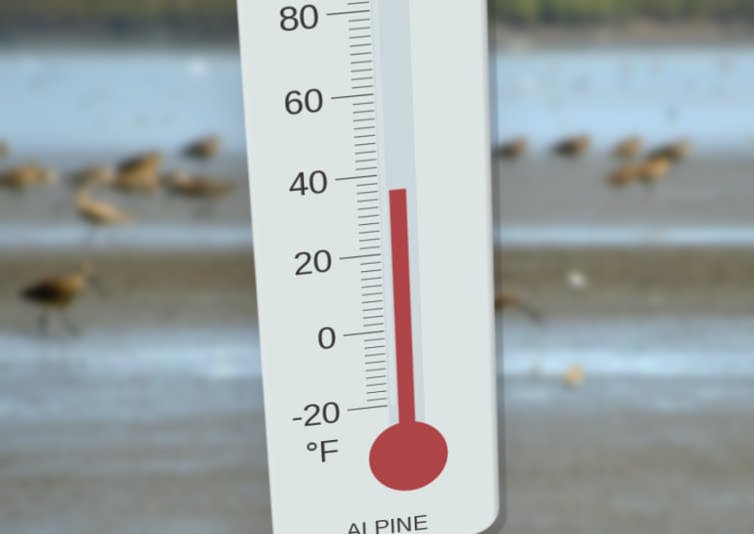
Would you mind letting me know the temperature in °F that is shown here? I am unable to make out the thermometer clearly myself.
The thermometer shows 36 °F
